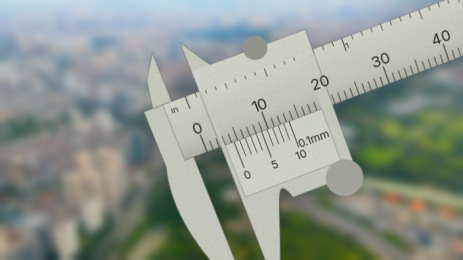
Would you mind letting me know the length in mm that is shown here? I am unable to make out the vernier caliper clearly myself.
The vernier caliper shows 4.4 mm
